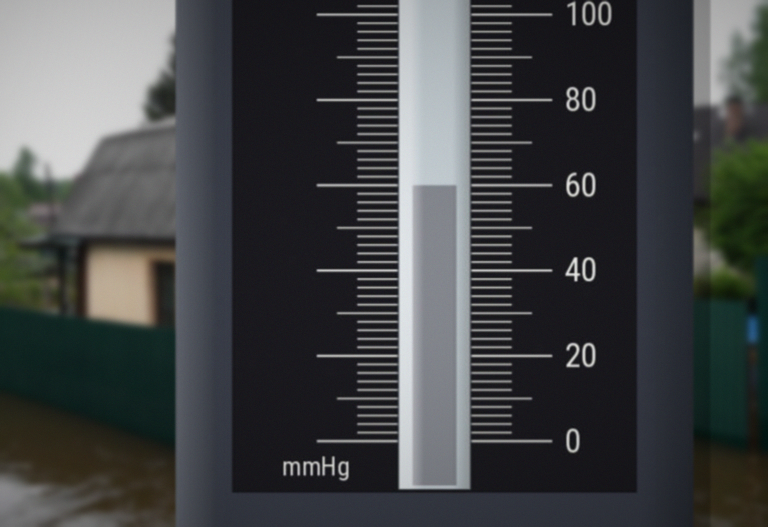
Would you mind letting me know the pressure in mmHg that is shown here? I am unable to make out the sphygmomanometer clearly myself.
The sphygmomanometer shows 60 mmHg
